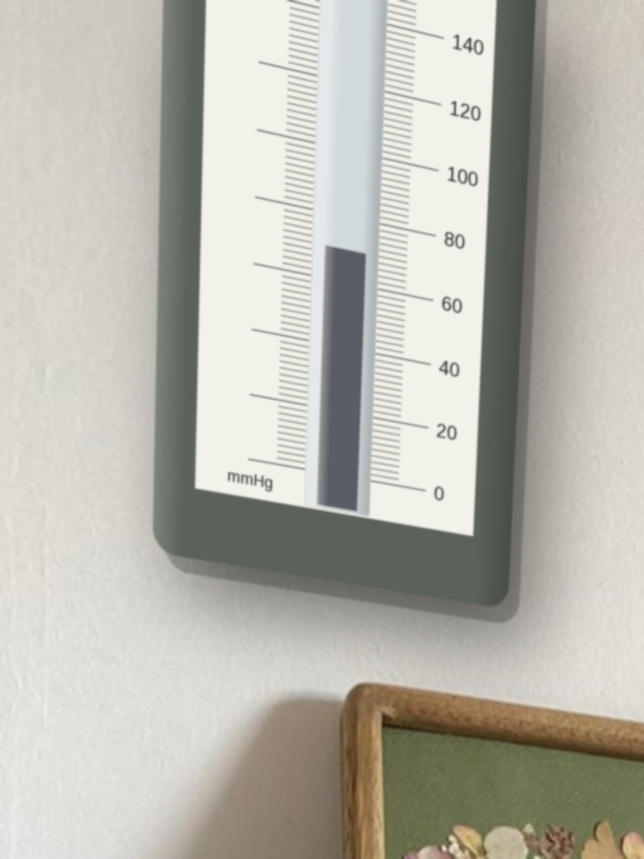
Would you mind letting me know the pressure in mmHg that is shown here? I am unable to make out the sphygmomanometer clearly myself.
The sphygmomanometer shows 70 mmHg
